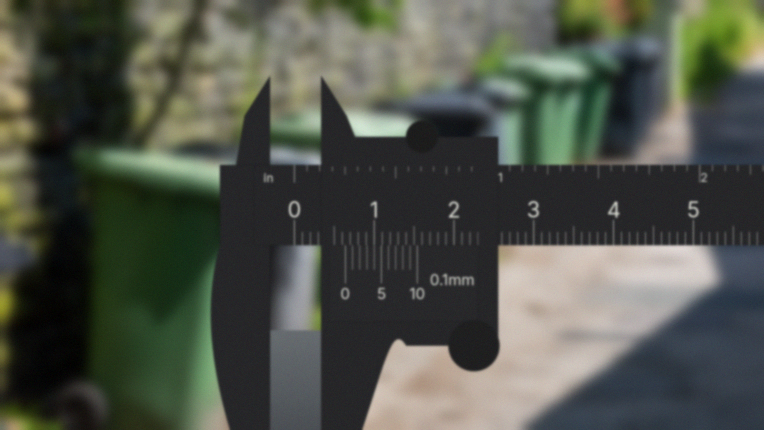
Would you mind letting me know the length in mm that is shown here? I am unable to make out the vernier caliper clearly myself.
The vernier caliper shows 6.4 mm
